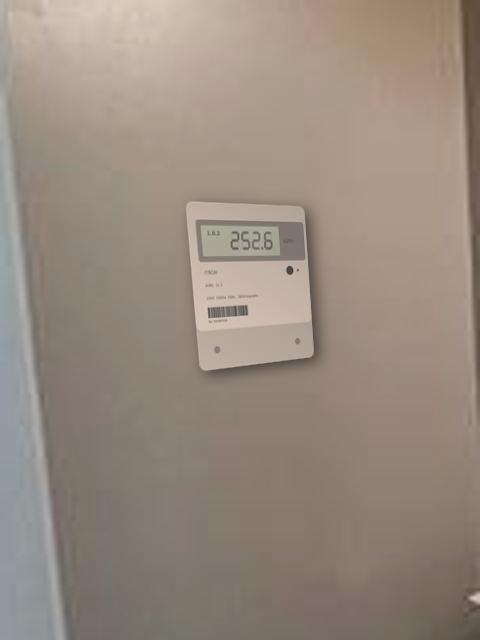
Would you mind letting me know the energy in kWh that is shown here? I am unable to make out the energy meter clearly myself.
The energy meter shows 252.6 kWh
